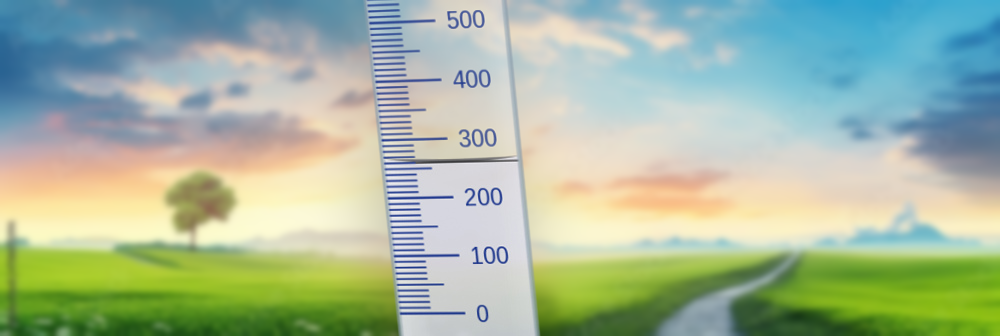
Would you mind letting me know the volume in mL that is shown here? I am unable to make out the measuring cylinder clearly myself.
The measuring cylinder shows 260 mL
